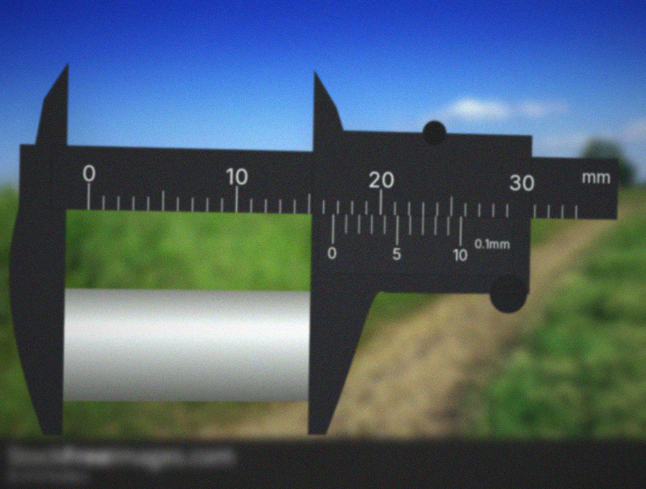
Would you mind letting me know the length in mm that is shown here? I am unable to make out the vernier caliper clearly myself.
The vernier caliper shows 16.7 mm
